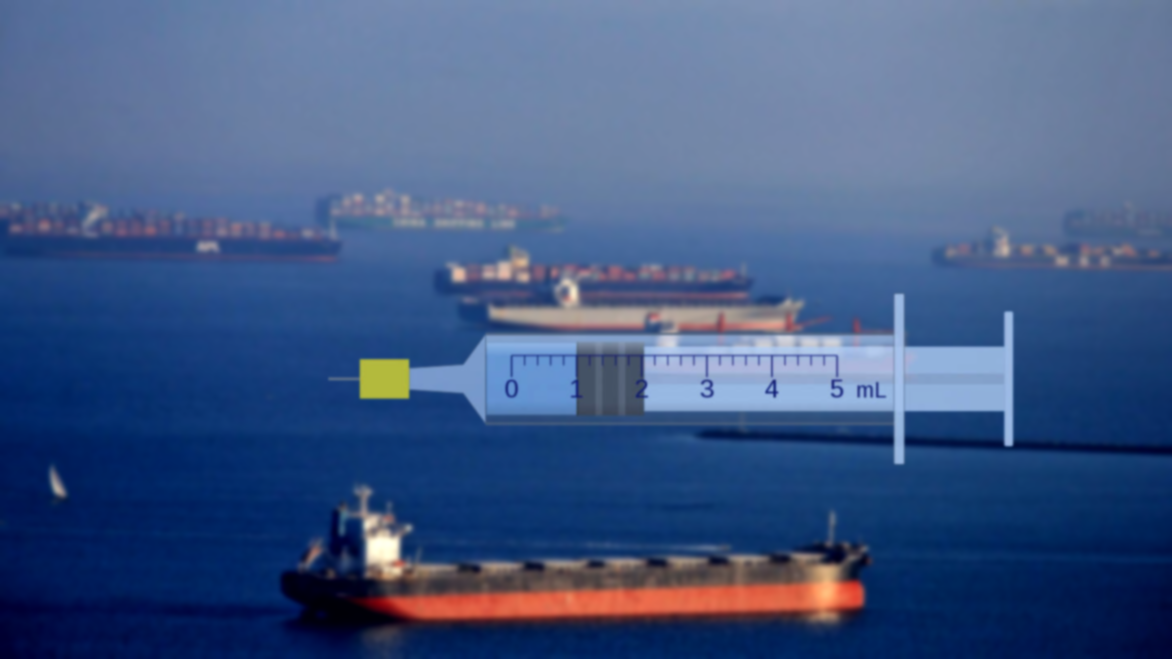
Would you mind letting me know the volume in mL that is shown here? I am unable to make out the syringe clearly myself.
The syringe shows 1 mL
